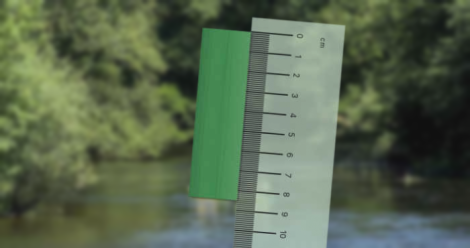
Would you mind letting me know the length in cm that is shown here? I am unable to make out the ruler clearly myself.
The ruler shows 8.5 cm
